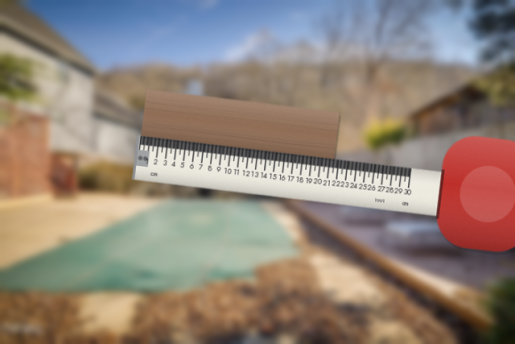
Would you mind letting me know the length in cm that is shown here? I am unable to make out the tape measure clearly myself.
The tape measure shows 21.5 cm
